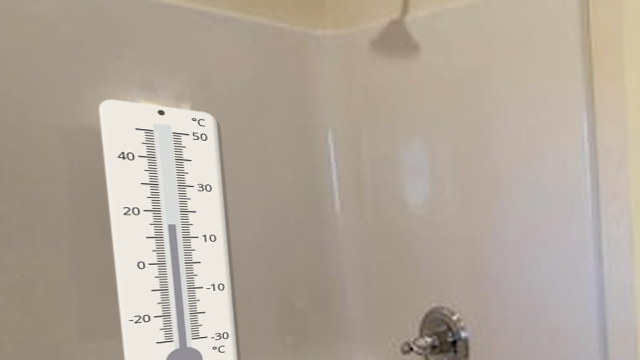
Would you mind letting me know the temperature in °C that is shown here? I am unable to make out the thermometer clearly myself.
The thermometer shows 15 °C
